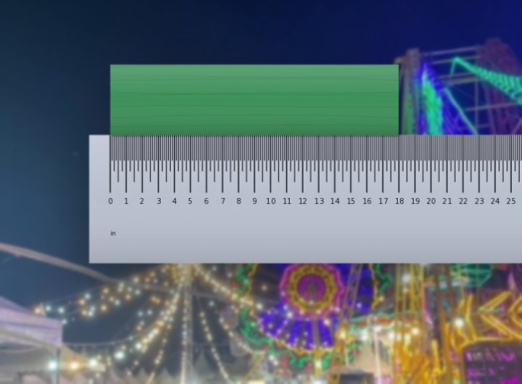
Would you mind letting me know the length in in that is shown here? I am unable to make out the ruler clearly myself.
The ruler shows 18 in
